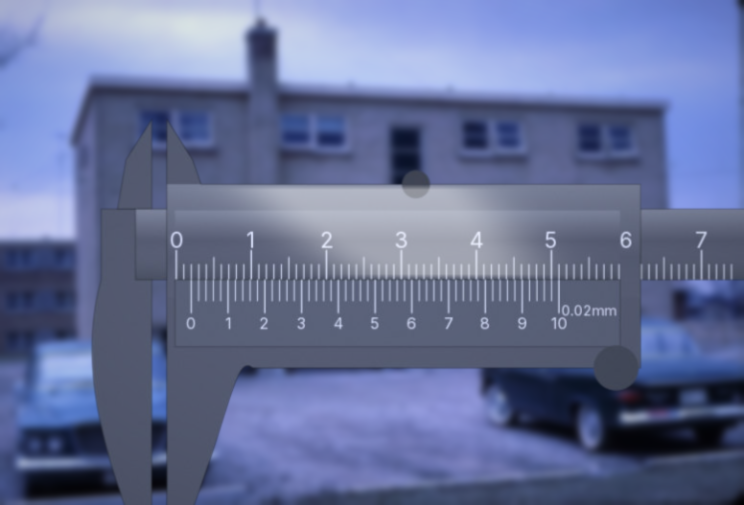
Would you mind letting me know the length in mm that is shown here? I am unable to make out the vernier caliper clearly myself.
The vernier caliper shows 2.0 mm
